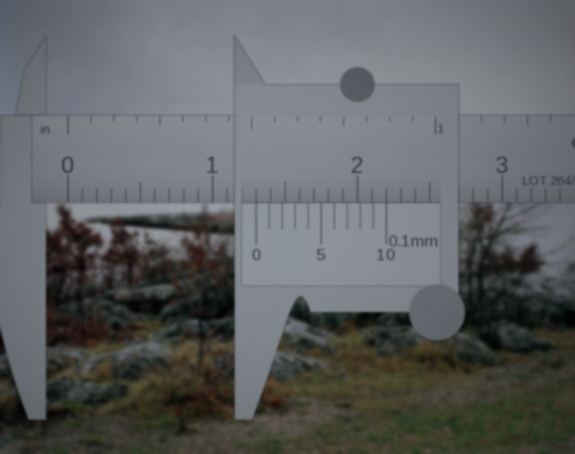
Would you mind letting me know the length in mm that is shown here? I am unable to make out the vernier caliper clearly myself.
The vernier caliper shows 13.0 mm
